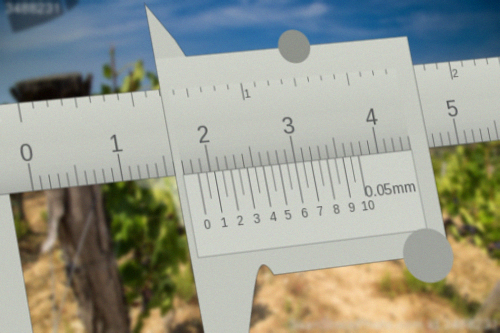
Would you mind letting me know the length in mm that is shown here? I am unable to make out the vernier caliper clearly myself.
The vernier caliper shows 18.6 mm
